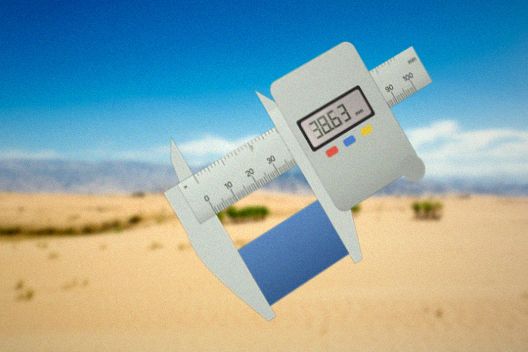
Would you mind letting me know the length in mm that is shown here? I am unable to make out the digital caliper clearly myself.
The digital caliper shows 38.63 mm
